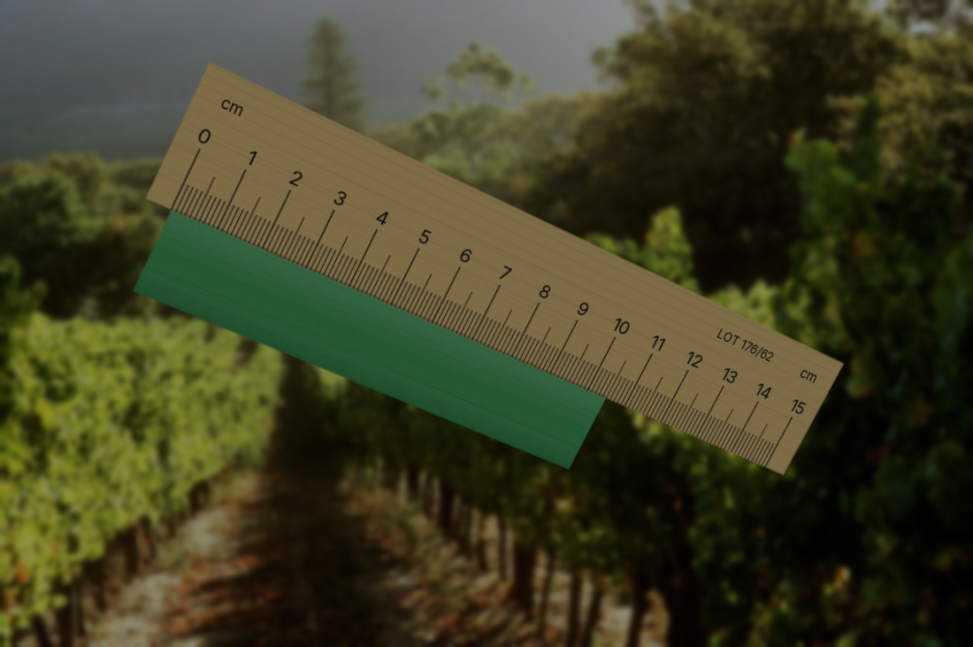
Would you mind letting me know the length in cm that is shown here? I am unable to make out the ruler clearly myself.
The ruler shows 10.5 cm
